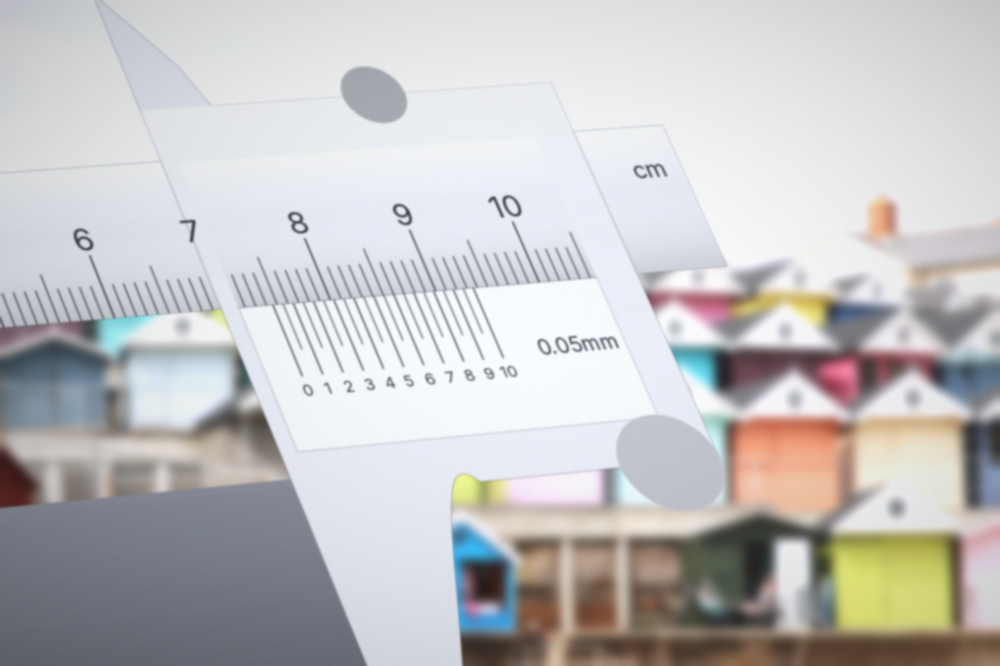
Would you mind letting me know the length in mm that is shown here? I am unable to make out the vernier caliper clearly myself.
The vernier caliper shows 74.6 mm
